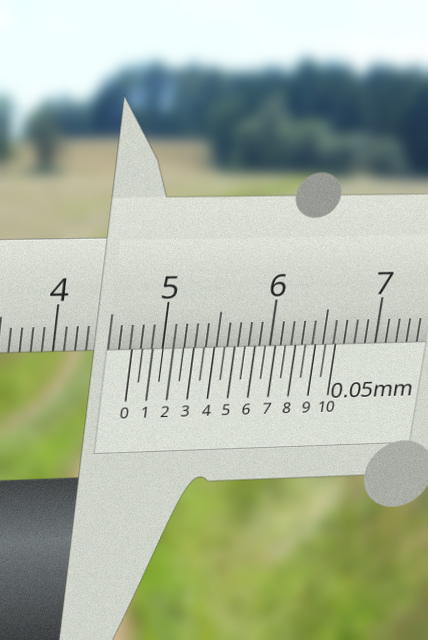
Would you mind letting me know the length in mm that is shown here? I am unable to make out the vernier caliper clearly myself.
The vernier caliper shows 47.2 mm
